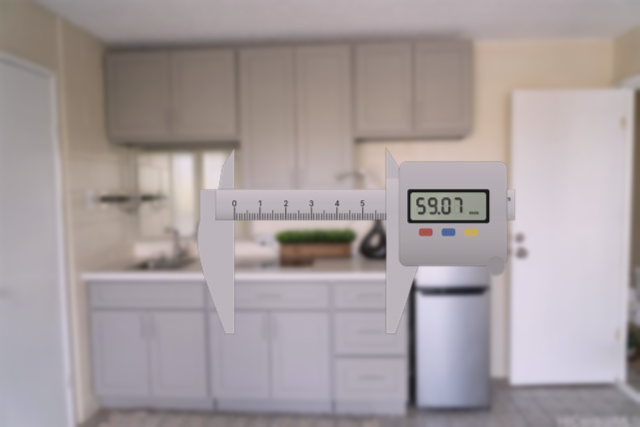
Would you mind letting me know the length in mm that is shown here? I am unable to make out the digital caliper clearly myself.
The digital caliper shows 59.07 mm
